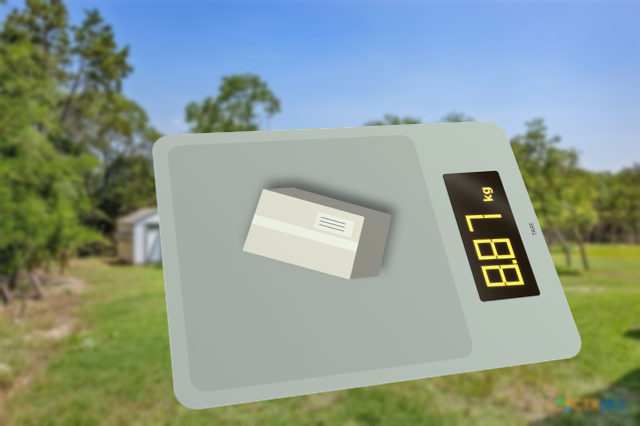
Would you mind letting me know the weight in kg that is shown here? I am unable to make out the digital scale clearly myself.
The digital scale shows 8.87 kg
